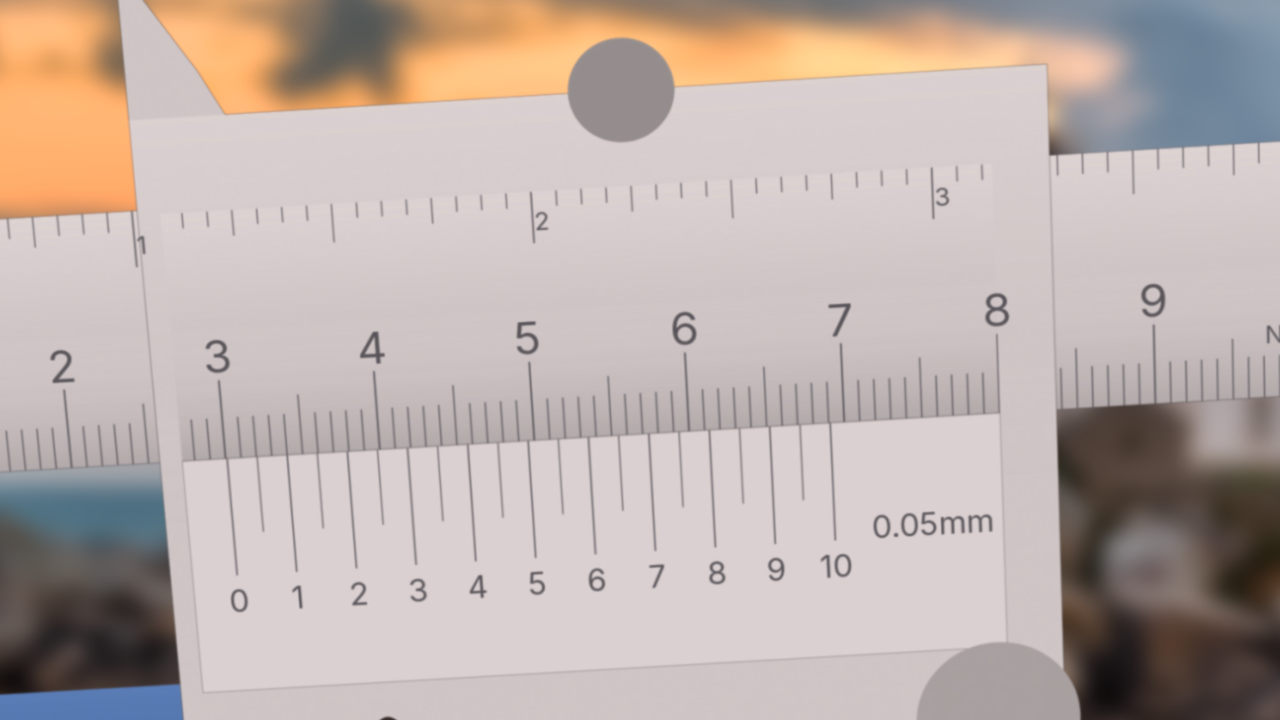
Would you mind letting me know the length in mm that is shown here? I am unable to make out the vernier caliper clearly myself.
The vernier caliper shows 30.1 mm
